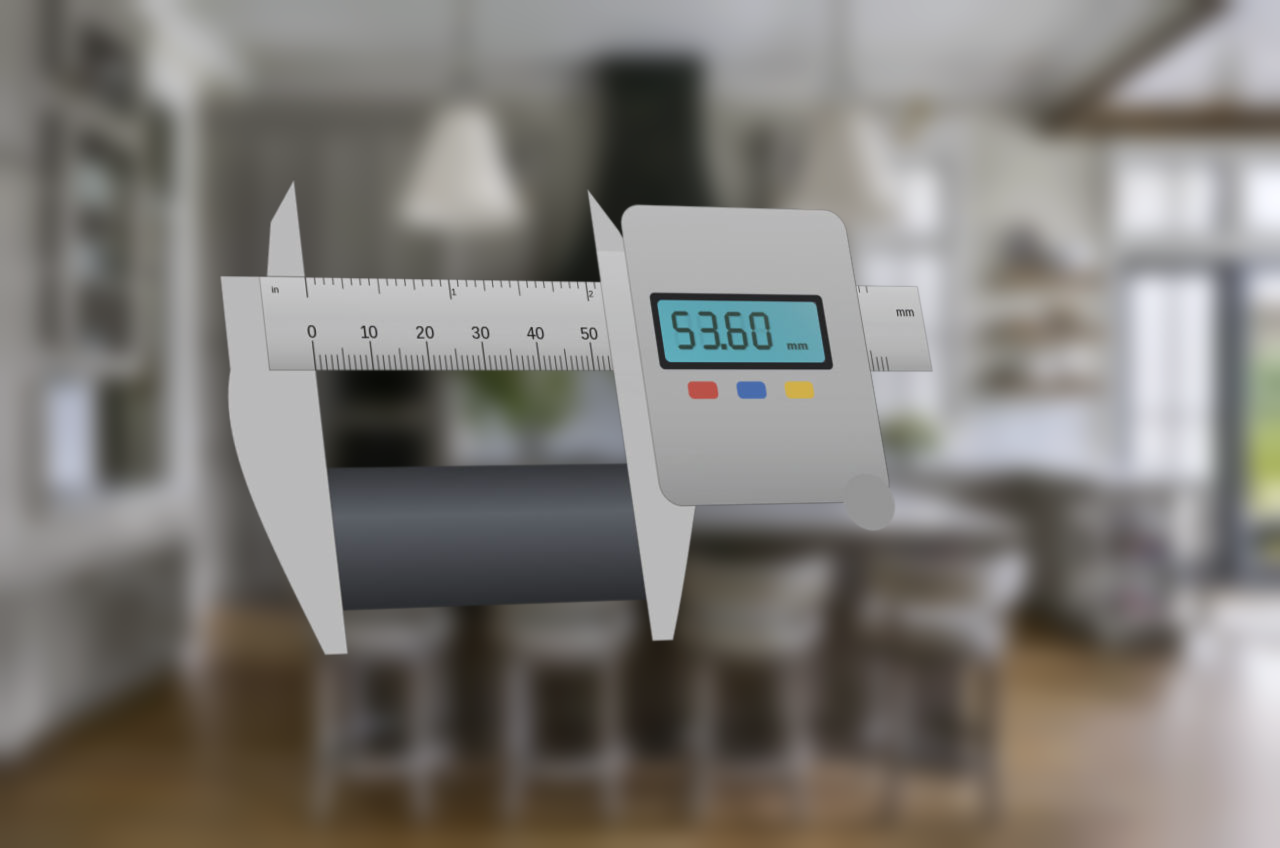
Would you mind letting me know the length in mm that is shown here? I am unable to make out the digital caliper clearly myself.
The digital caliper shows 53.60 mm
